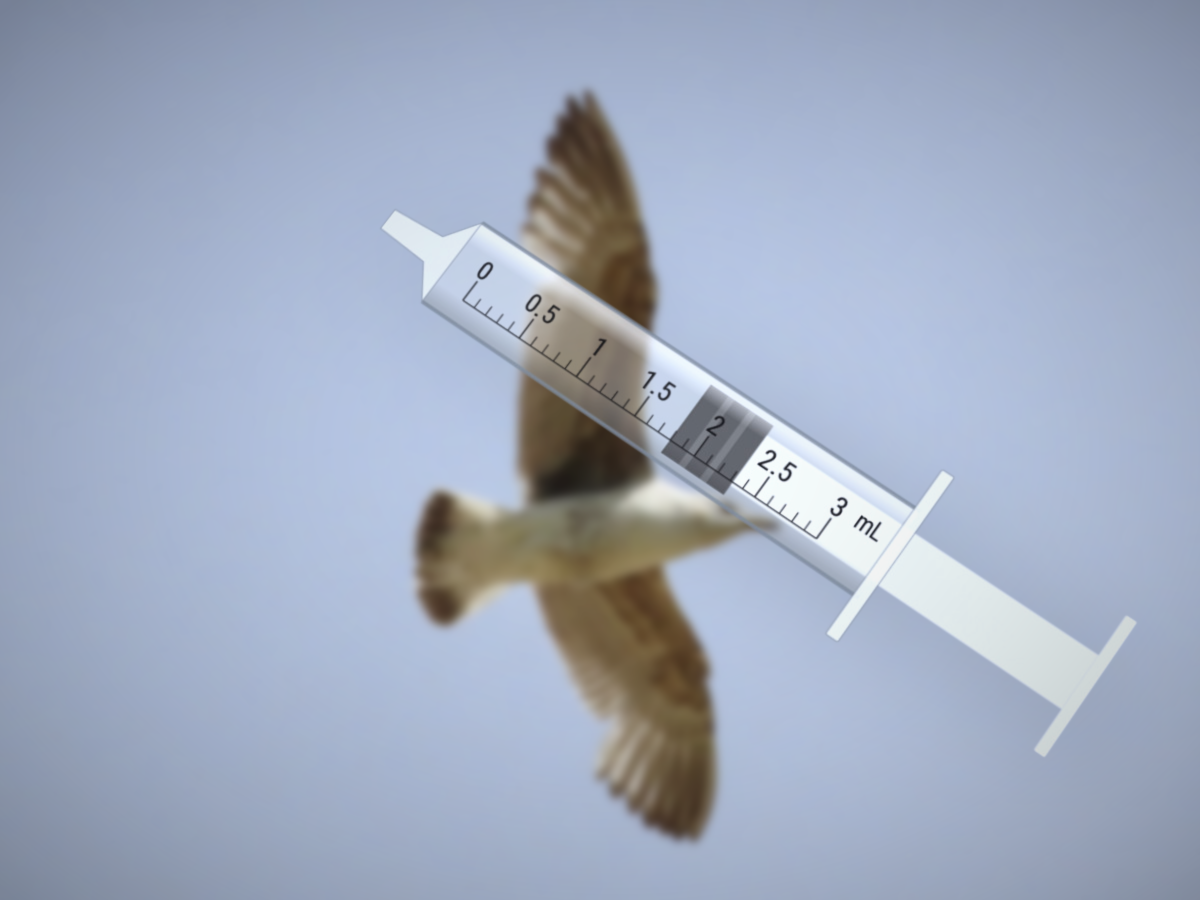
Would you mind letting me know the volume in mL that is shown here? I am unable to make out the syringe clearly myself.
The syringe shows 1.8 mL
